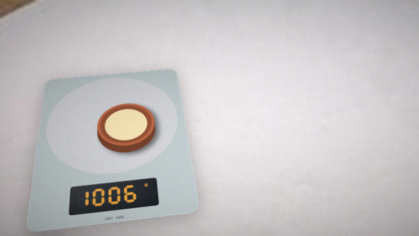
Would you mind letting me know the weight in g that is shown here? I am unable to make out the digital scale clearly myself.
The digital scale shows 1006 g
